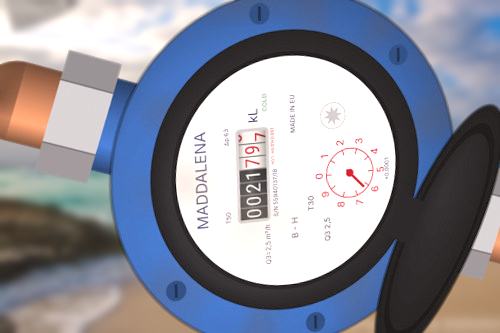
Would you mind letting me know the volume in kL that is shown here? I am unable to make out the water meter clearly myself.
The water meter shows 21.7966 kL
